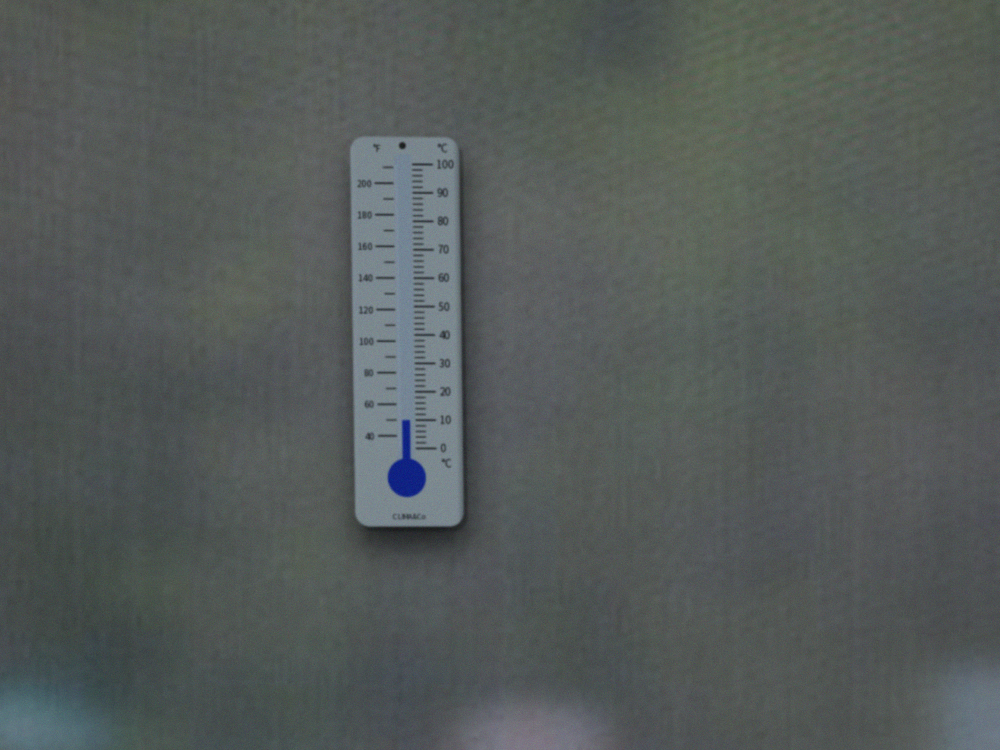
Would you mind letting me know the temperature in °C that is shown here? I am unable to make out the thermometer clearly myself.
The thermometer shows 10 °C
